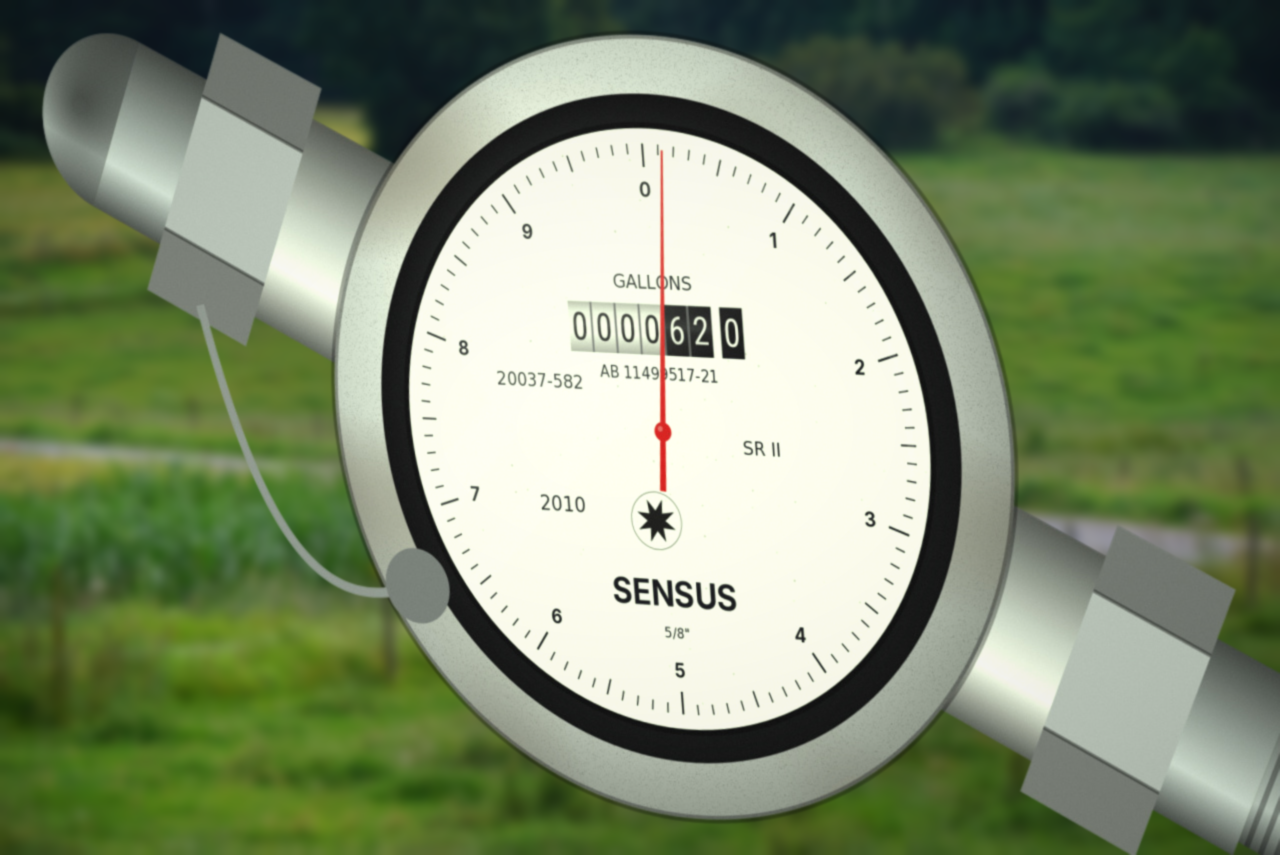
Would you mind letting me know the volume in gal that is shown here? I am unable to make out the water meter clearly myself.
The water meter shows 620.1 gal
